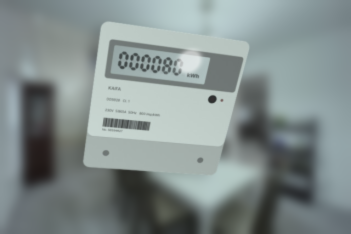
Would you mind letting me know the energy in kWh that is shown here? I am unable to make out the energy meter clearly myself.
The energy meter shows 80 kWh
